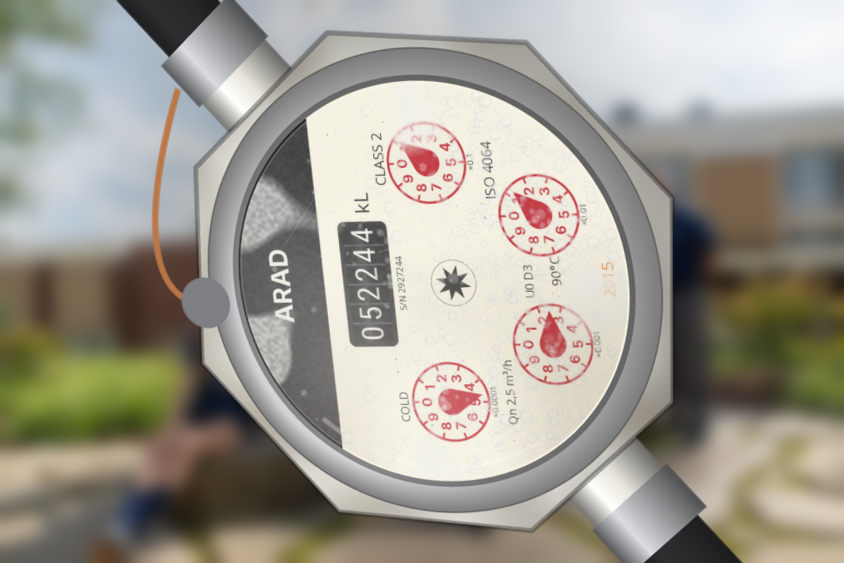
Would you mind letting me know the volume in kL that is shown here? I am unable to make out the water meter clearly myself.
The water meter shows 52244.1124 kL
